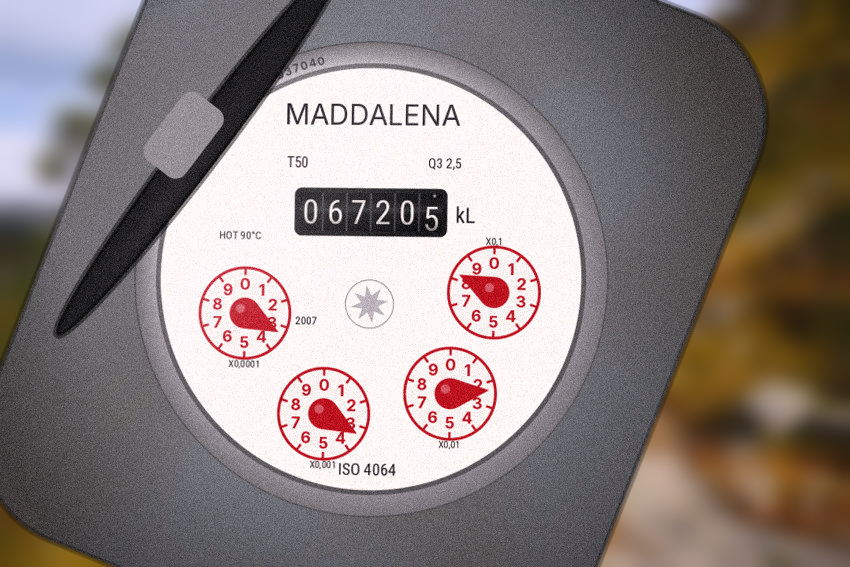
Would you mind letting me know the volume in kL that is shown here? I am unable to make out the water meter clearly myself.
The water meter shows 67204.8233 kL
